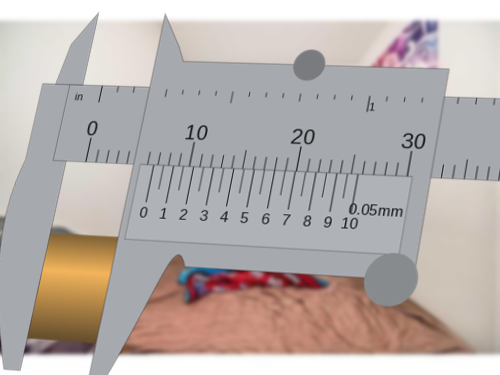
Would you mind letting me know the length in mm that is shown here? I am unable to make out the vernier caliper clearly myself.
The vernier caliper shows 6.6 mm
